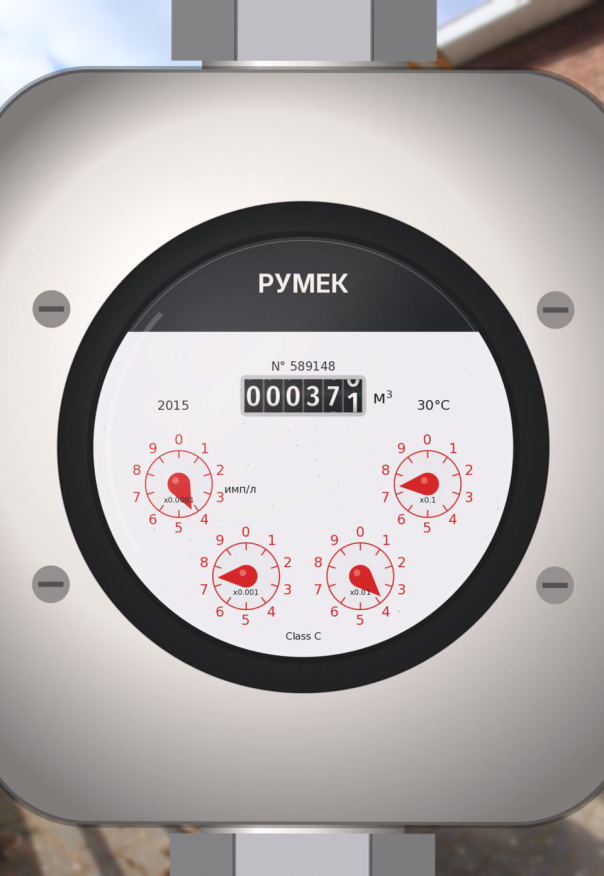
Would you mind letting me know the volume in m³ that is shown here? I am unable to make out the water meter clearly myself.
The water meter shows 370.7374 m³
